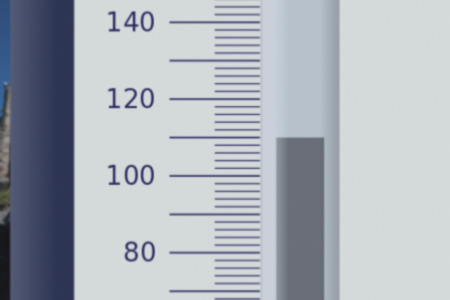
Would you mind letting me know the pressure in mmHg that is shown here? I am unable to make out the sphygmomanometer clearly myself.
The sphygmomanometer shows 110 mmHg
